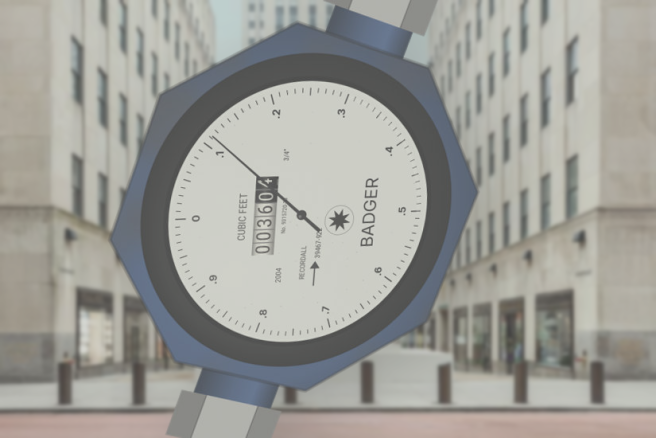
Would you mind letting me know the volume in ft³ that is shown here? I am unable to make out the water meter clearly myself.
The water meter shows 3604.11 ft³
